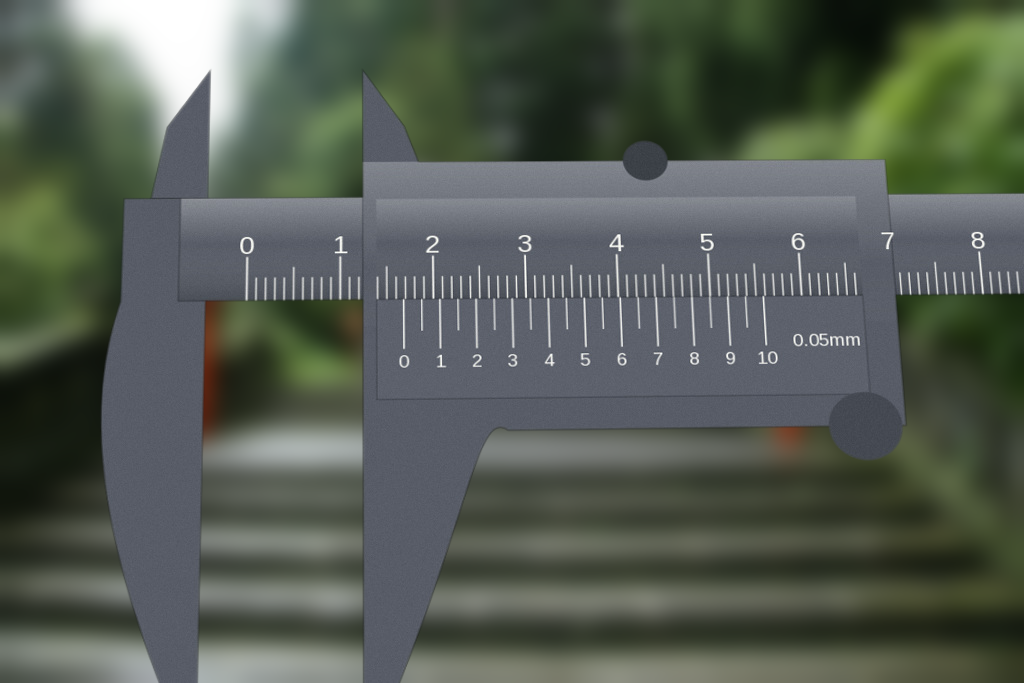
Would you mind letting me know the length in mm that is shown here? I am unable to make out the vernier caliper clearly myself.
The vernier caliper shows 16.8 mm
